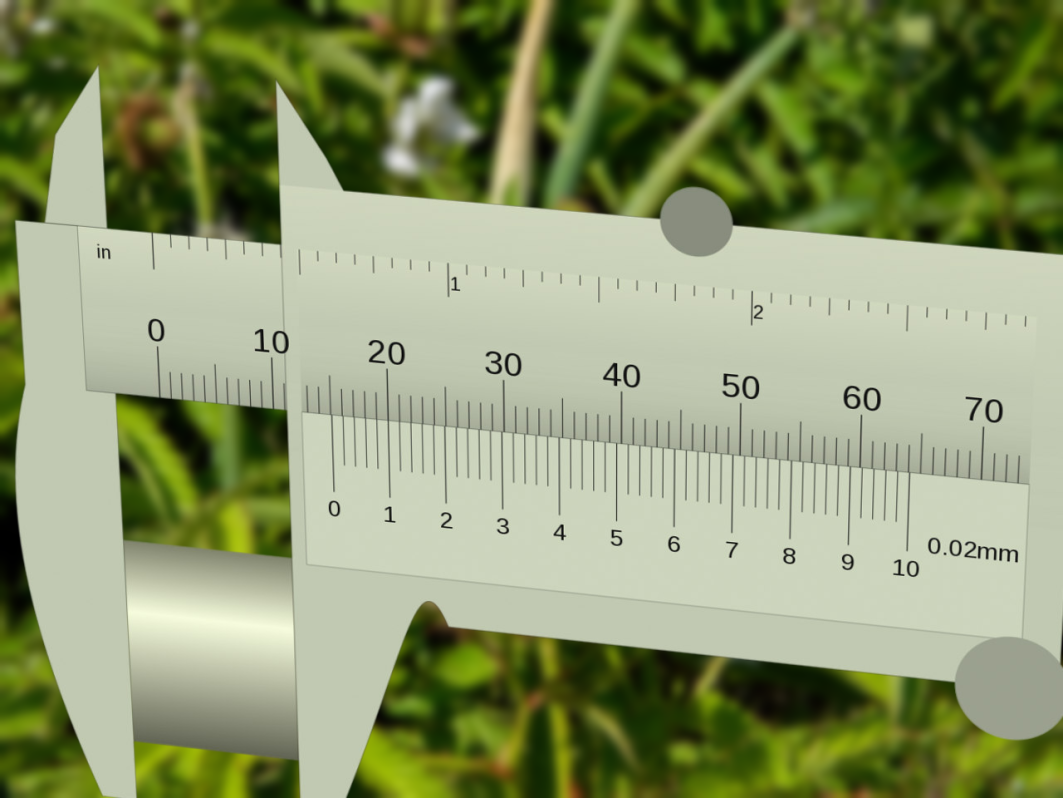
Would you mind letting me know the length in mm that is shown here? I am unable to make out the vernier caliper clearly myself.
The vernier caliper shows 15.1 mm
